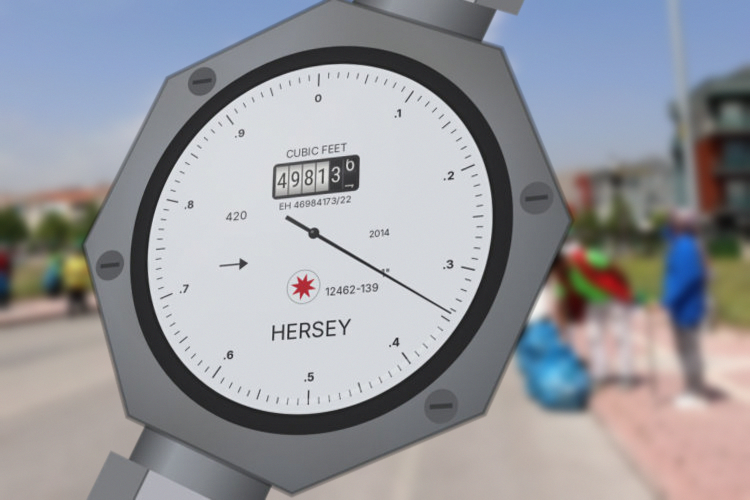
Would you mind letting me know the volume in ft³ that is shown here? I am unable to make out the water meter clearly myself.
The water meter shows 498136.34 ft³
